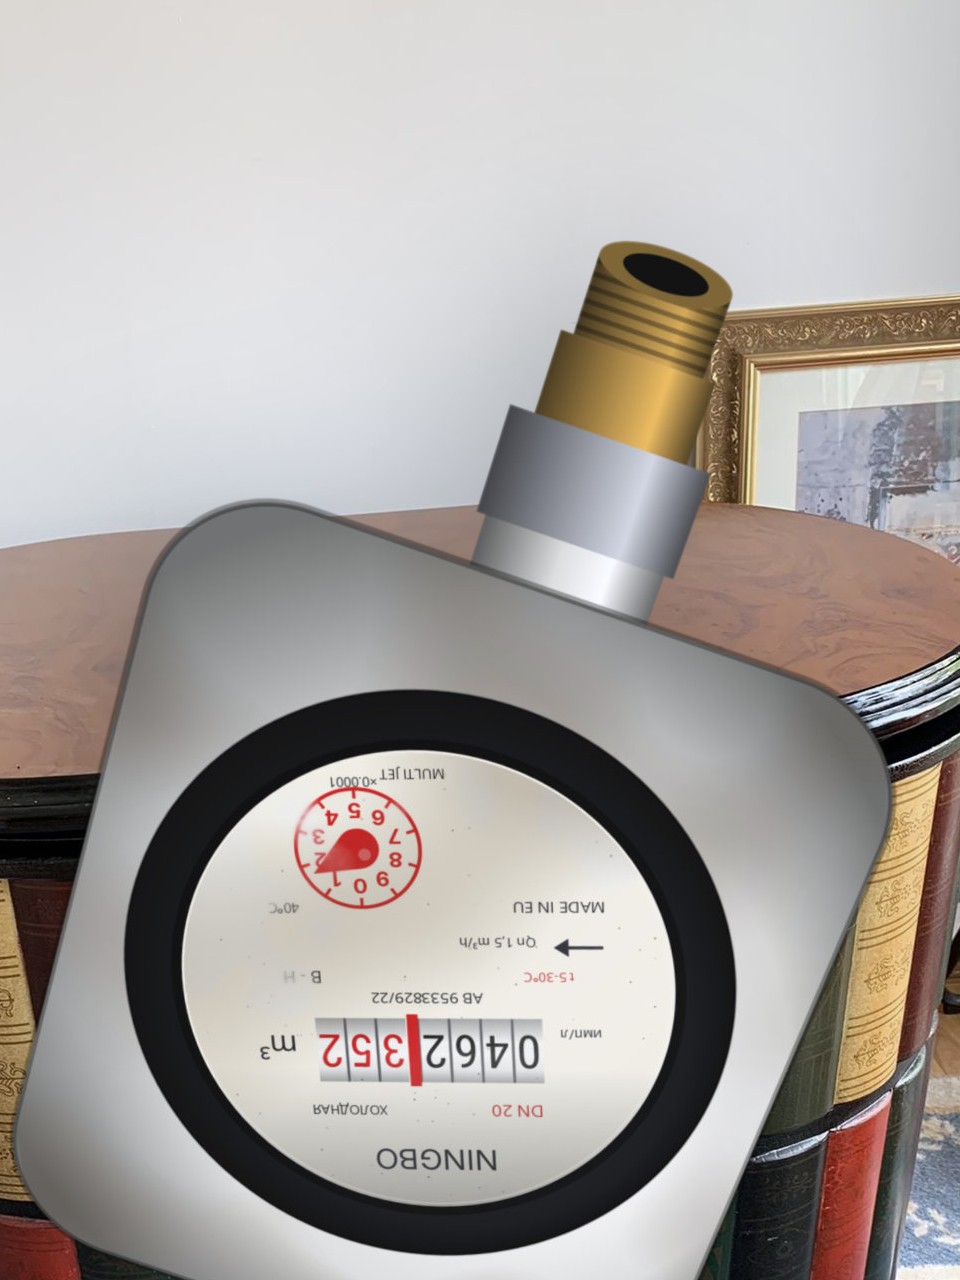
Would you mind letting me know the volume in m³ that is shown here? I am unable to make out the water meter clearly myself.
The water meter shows 462.3521 m³
